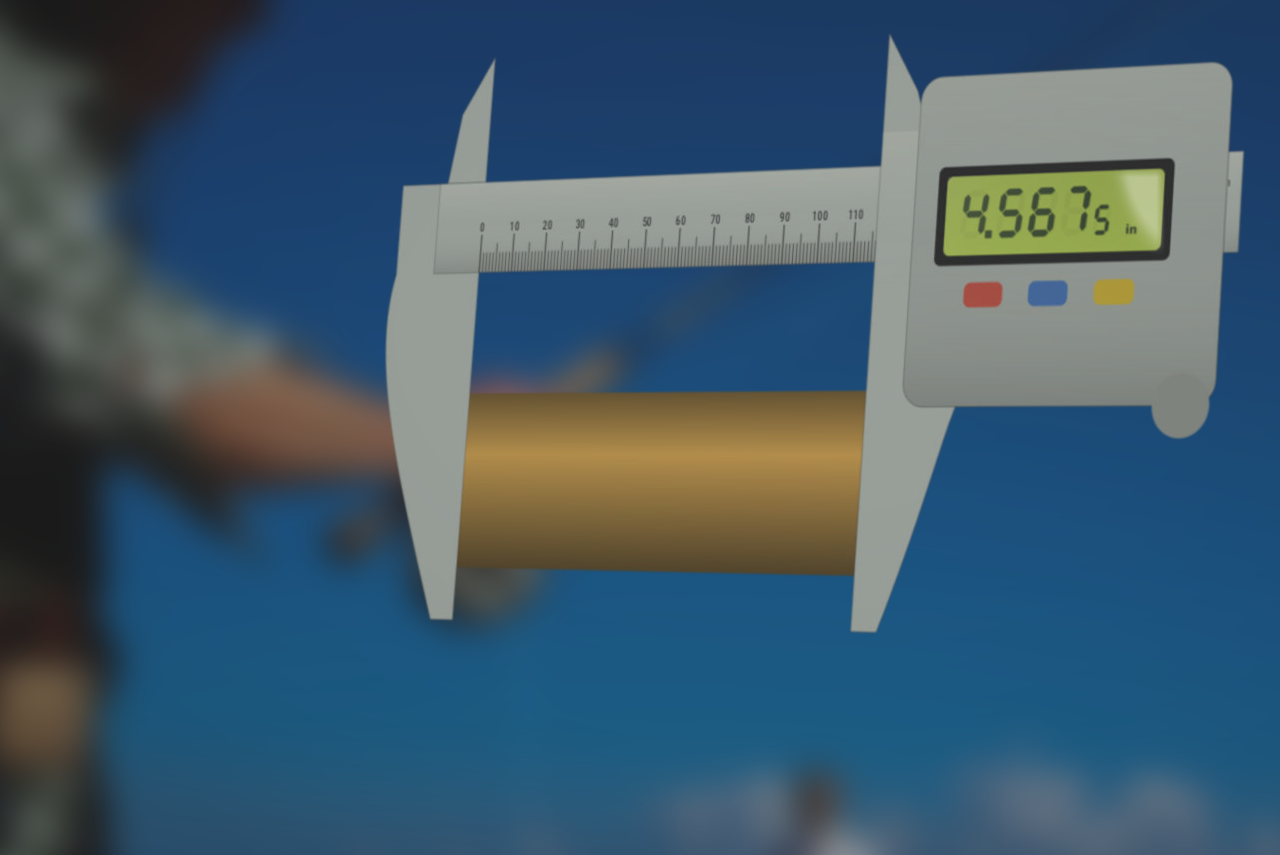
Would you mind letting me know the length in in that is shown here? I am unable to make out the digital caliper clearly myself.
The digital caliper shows 4.5675 in
